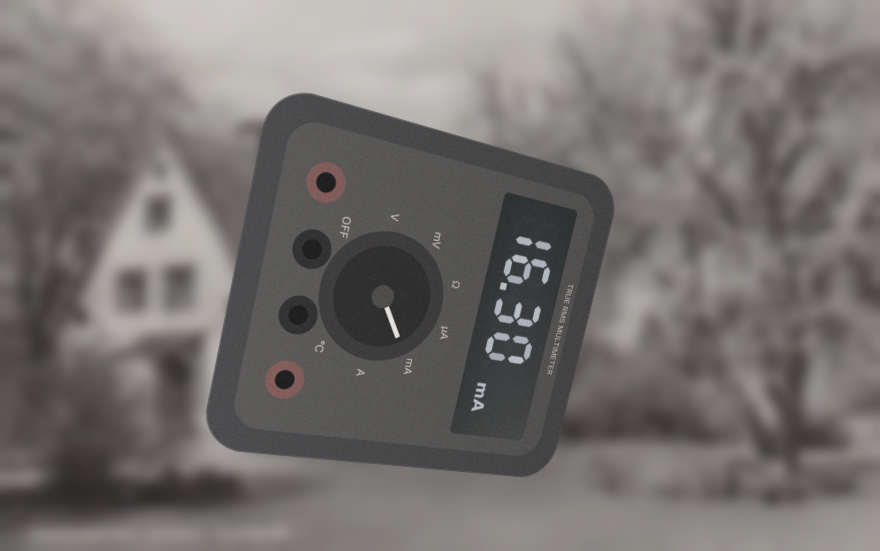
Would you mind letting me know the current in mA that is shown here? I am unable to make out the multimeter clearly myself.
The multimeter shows 16.30 mA
